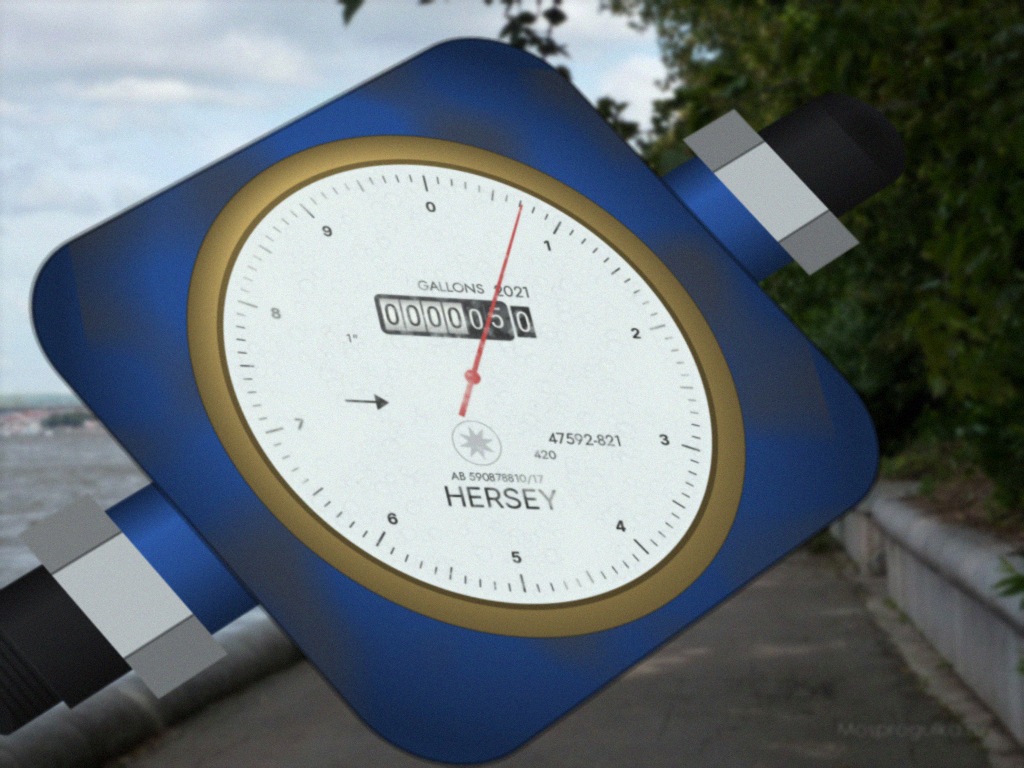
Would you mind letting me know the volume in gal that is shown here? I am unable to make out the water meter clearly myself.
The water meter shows 50.7 gal
